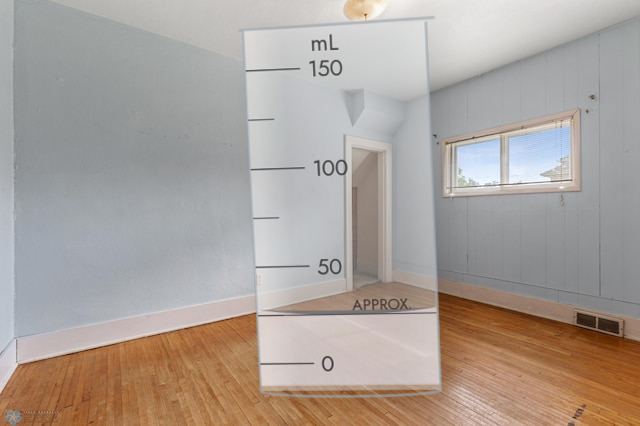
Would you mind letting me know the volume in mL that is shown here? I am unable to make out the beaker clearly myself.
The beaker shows 25 mL
